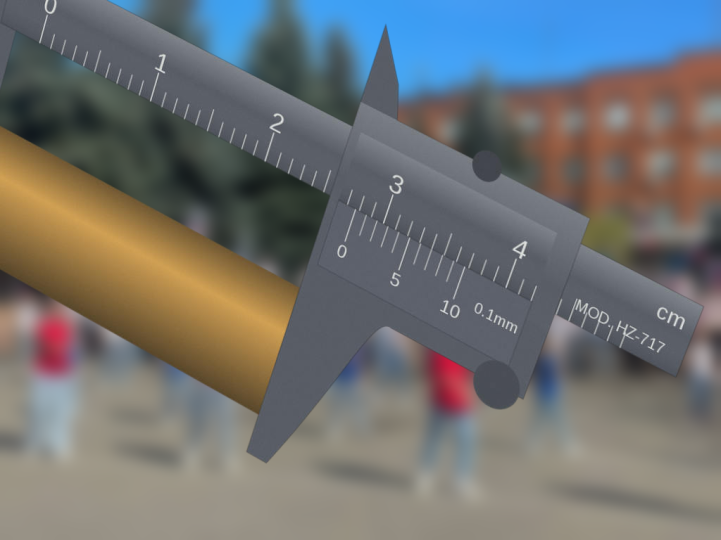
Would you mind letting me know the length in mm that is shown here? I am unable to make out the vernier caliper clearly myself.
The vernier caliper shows 27.7 mm
